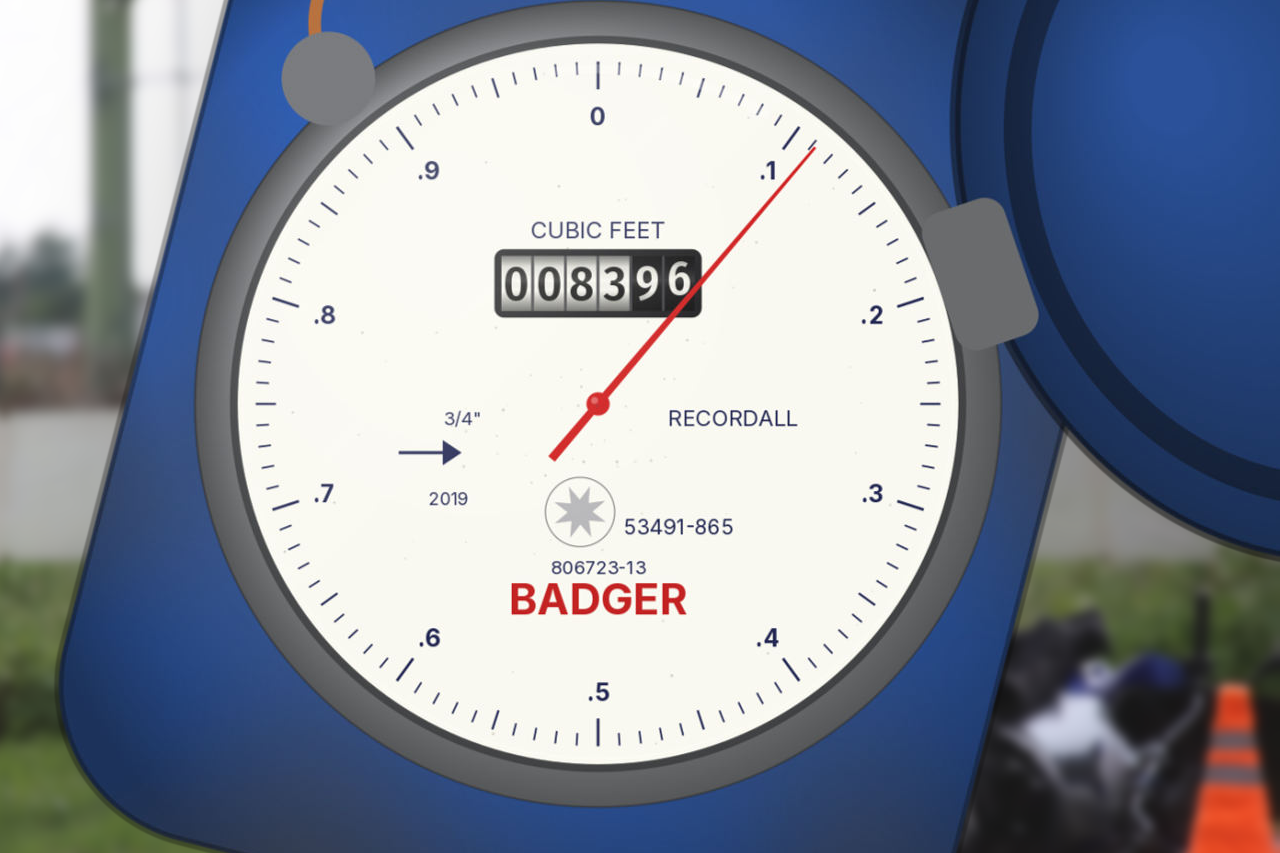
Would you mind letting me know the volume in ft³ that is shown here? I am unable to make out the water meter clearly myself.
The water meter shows 8396.11 ft³
